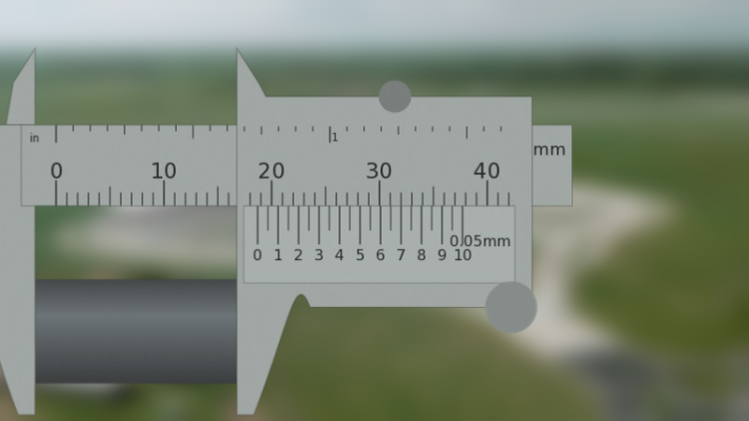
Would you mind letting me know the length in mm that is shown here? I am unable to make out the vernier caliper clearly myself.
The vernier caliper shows 18.7 mm
